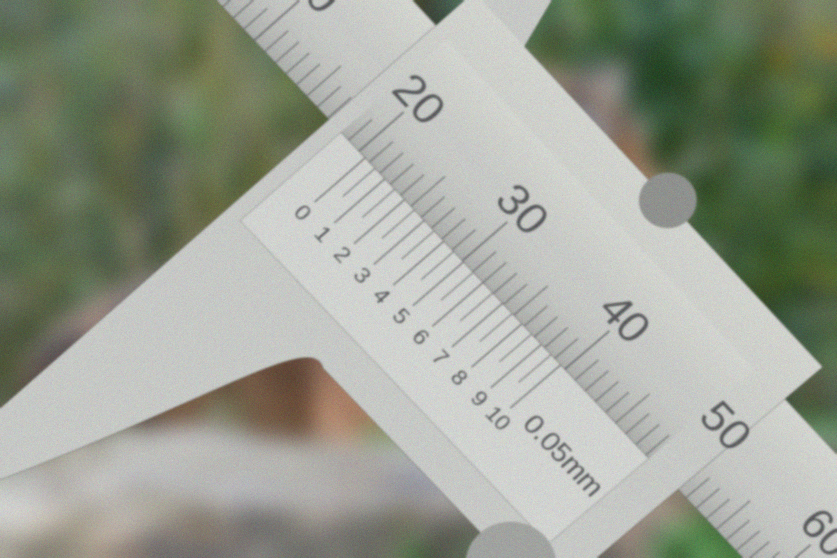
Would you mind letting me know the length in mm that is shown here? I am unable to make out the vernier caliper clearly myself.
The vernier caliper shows 20.6 mm
